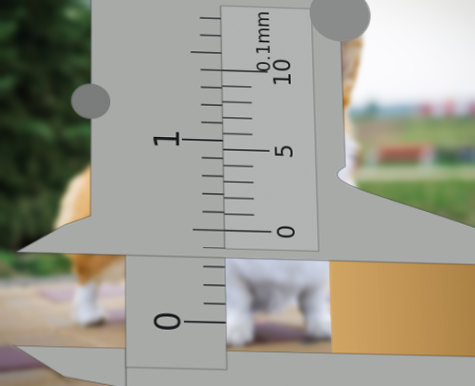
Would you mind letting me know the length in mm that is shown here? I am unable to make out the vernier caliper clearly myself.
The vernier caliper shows 5.0 mm
